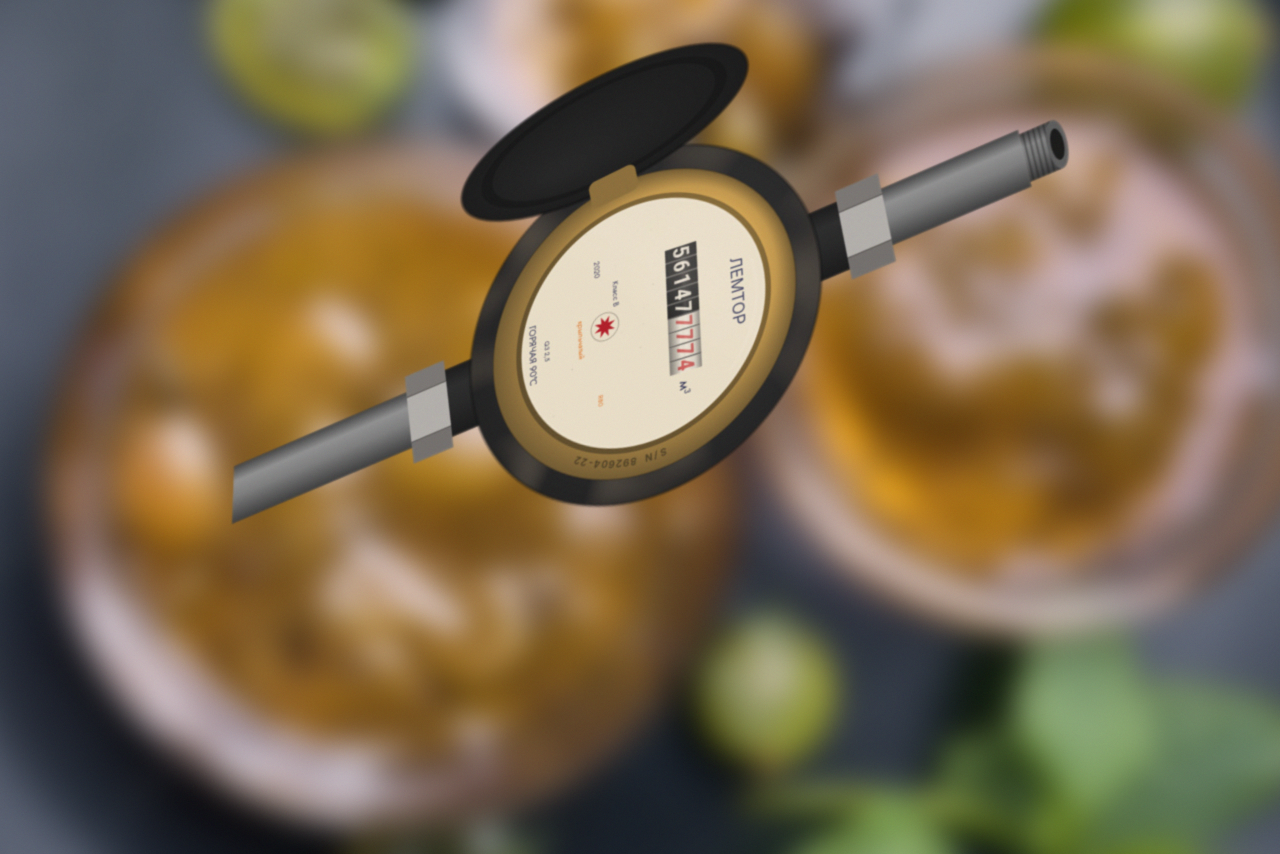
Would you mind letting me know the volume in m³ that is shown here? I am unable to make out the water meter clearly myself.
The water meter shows 56147.7774 m³
